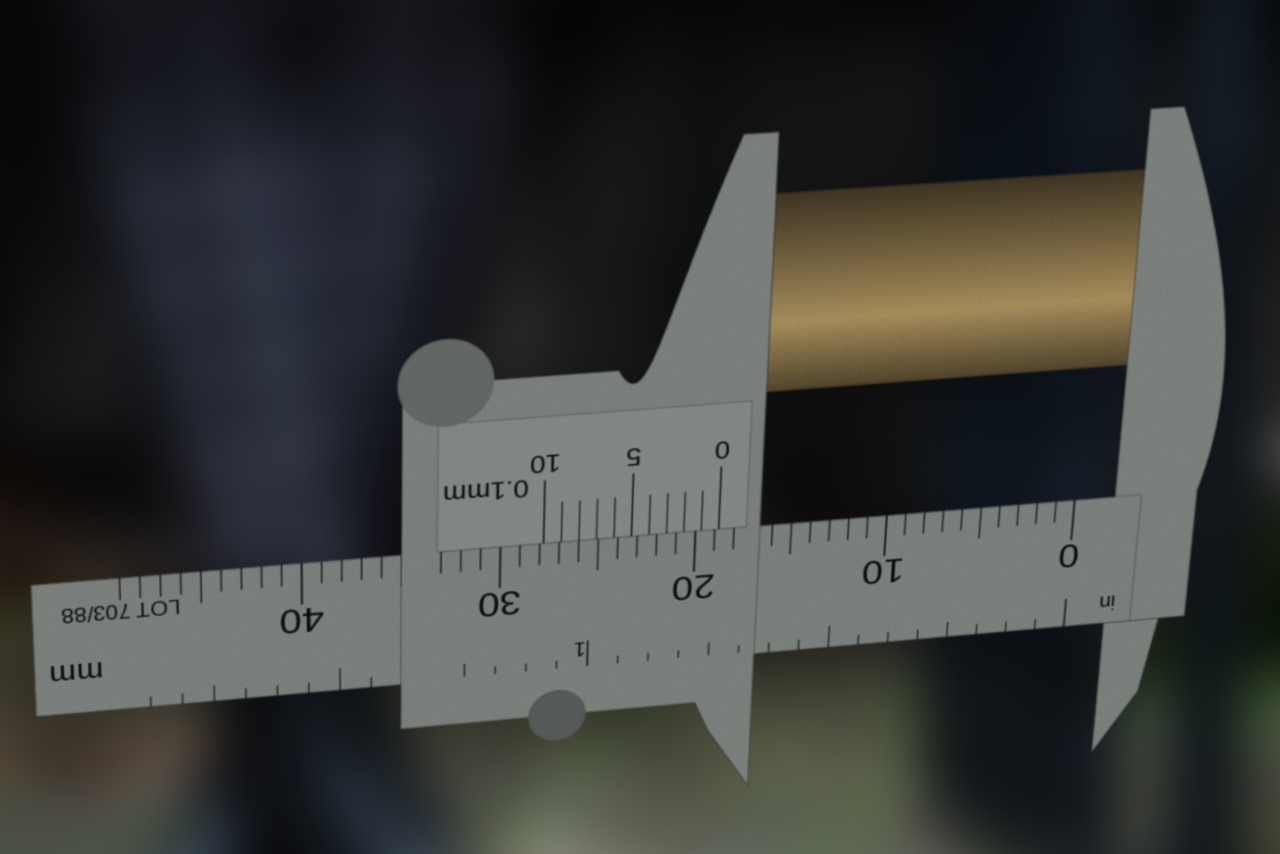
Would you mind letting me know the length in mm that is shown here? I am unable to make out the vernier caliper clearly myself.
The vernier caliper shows 18.8 mm
